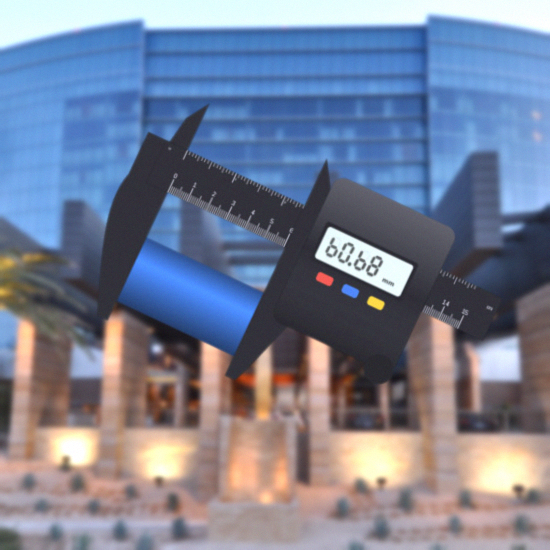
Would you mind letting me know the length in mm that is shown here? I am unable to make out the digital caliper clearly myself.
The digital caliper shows 60.68 mm
